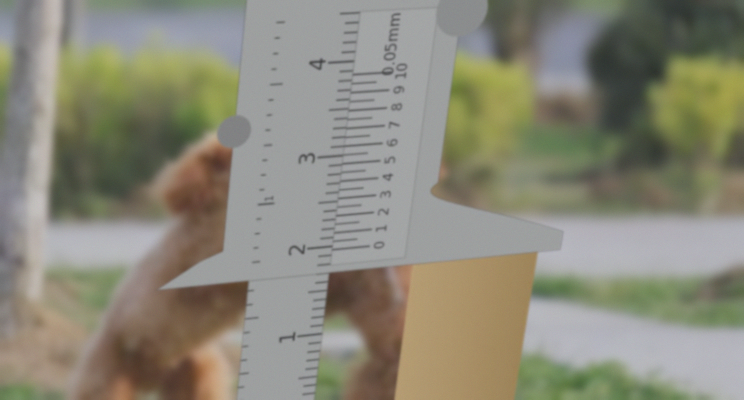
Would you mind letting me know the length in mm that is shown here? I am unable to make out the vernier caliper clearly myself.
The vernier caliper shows 19.6 mm
